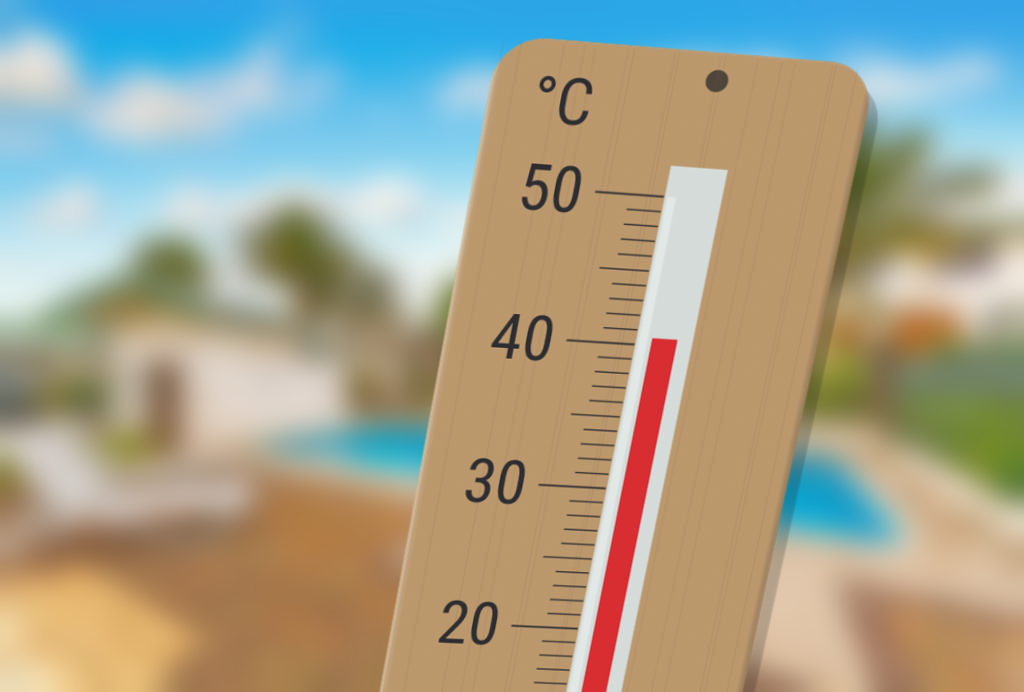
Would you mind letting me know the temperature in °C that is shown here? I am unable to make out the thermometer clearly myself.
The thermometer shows 40.5 °C
